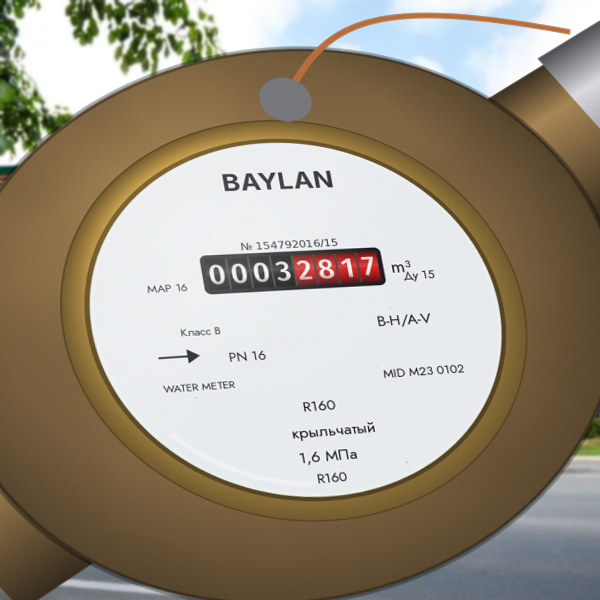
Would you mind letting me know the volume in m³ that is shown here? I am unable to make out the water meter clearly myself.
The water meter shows 3.2817 m³
